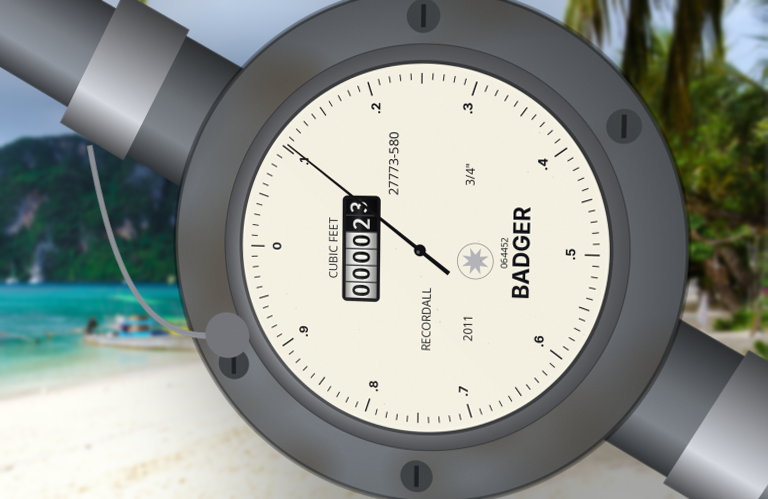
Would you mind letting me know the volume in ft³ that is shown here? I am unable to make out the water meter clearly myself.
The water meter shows 23.10 ft³
